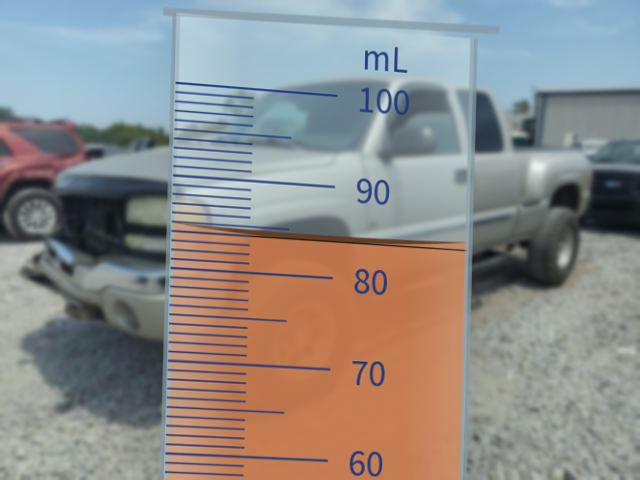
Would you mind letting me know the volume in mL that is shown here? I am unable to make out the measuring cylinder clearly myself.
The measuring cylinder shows 84 mL
